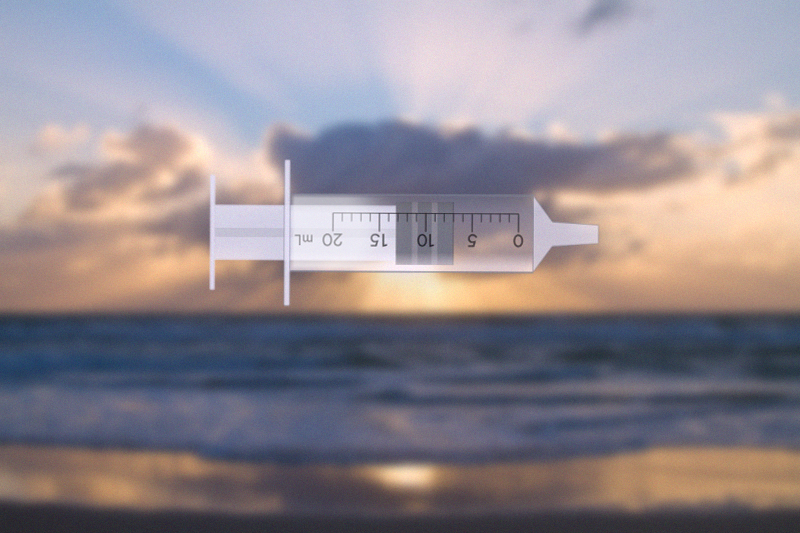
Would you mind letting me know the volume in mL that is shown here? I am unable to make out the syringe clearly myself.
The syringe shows 7 mL
